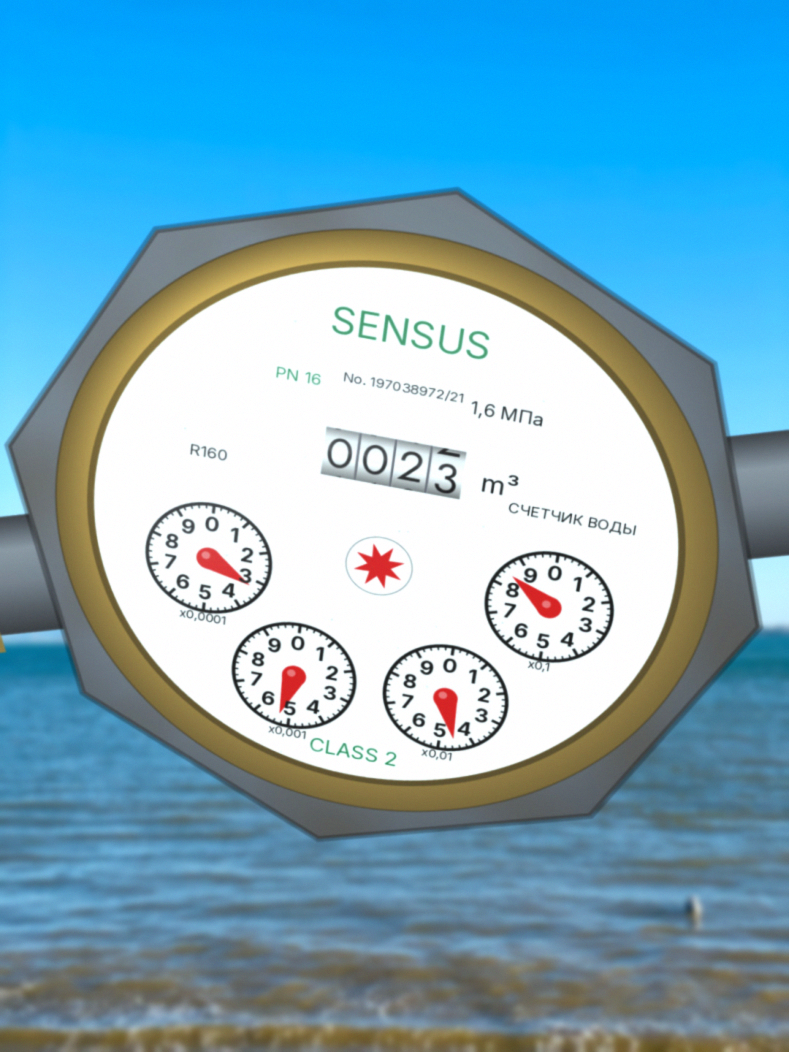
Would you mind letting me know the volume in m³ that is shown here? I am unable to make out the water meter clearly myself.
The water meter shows 22.8453 m³
